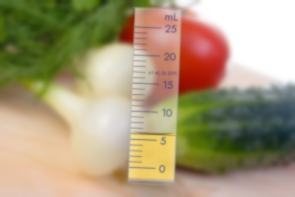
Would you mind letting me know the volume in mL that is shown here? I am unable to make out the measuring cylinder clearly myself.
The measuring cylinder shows 6 mL
